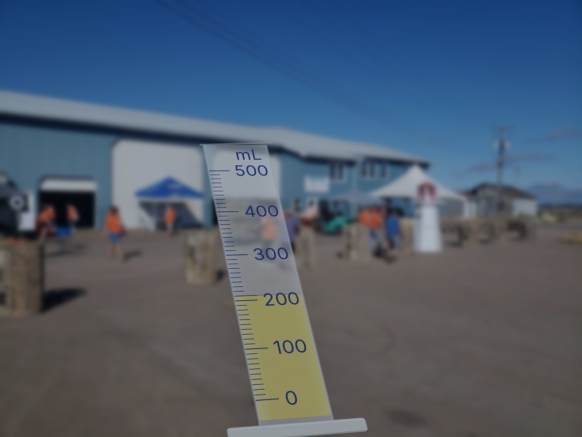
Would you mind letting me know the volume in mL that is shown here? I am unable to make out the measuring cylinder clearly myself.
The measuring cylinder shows 210 mL
